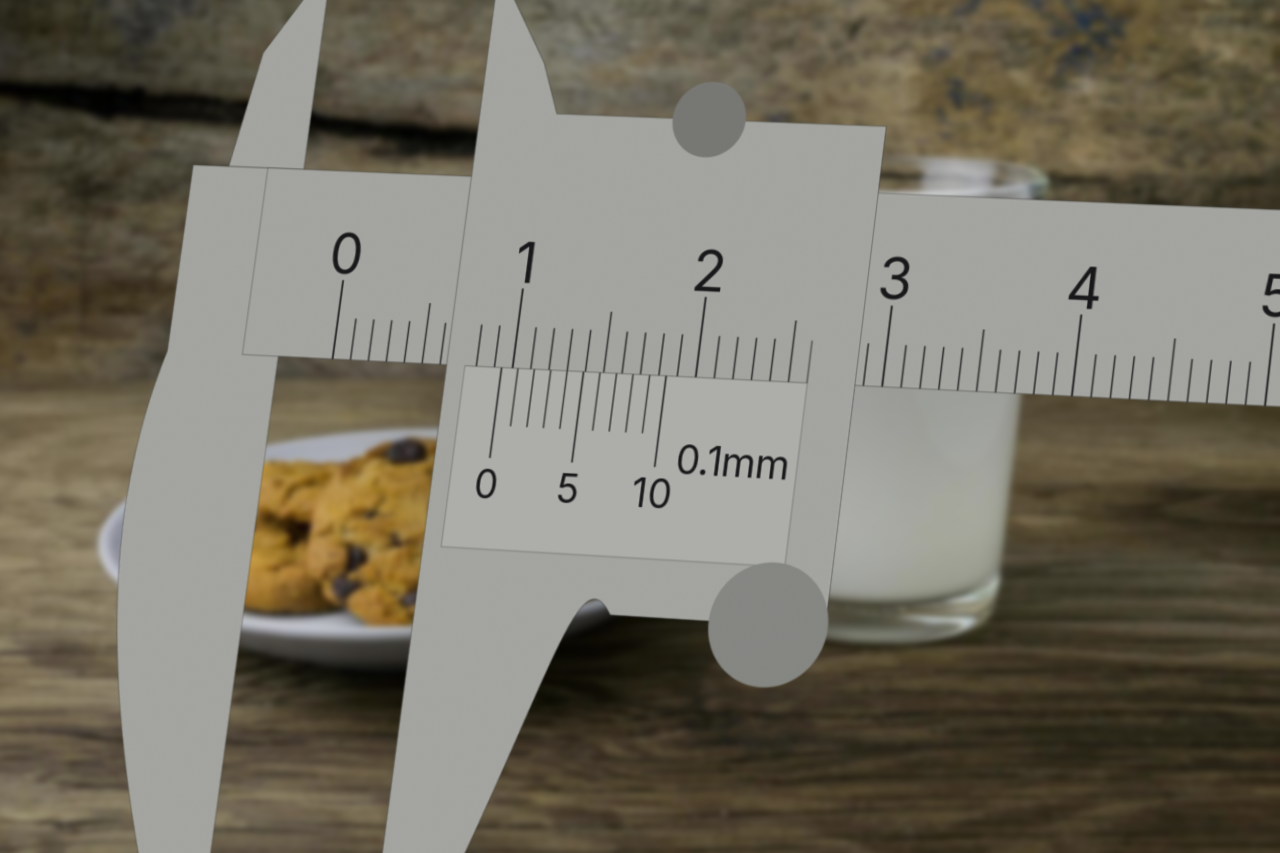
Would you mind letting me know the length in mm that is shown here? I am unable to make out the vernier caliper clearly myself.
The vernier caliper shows 9.4 mm
